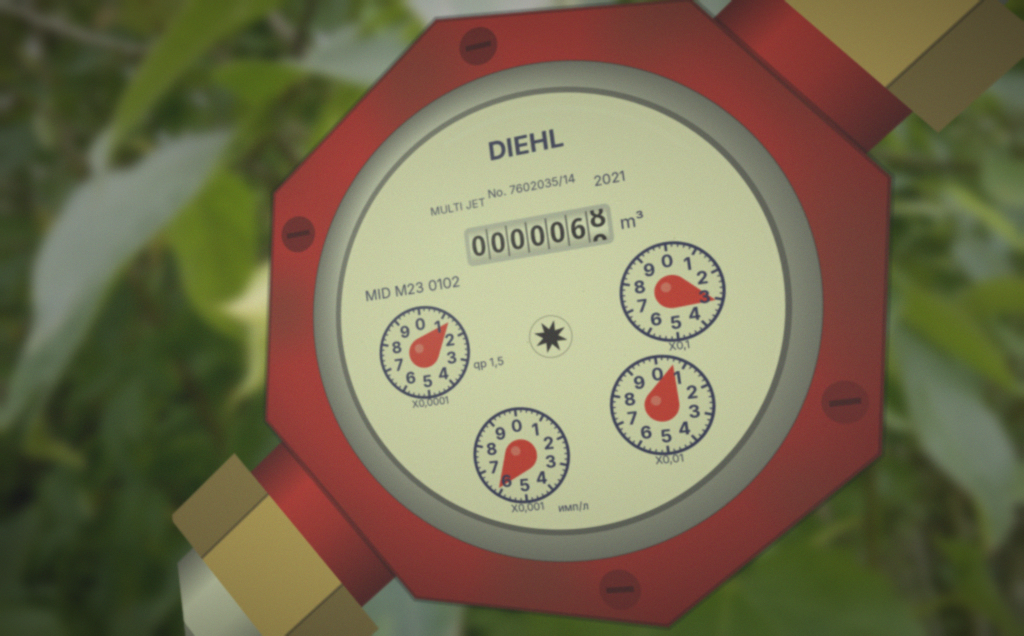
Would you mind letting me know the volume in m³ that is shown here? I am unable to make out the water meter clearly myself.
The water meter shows 68.3061 m³
